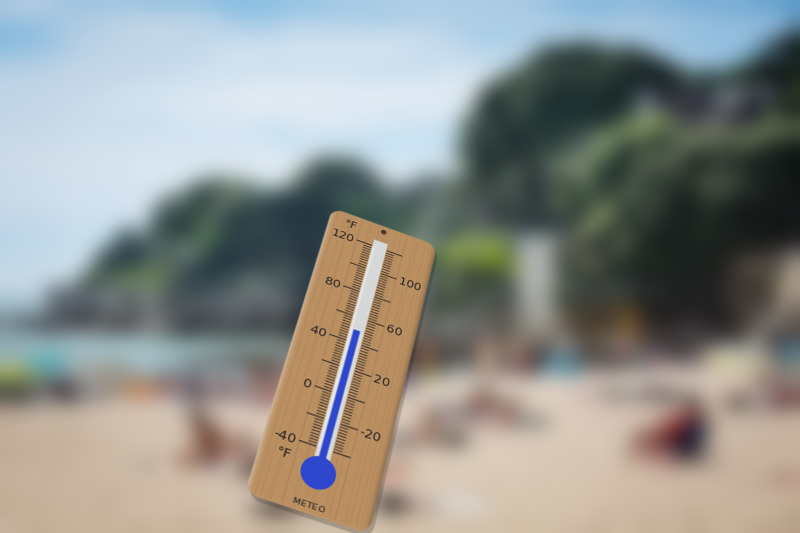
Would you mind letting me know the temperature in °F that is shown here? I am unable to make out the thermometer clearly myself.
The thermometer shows 50 °F
